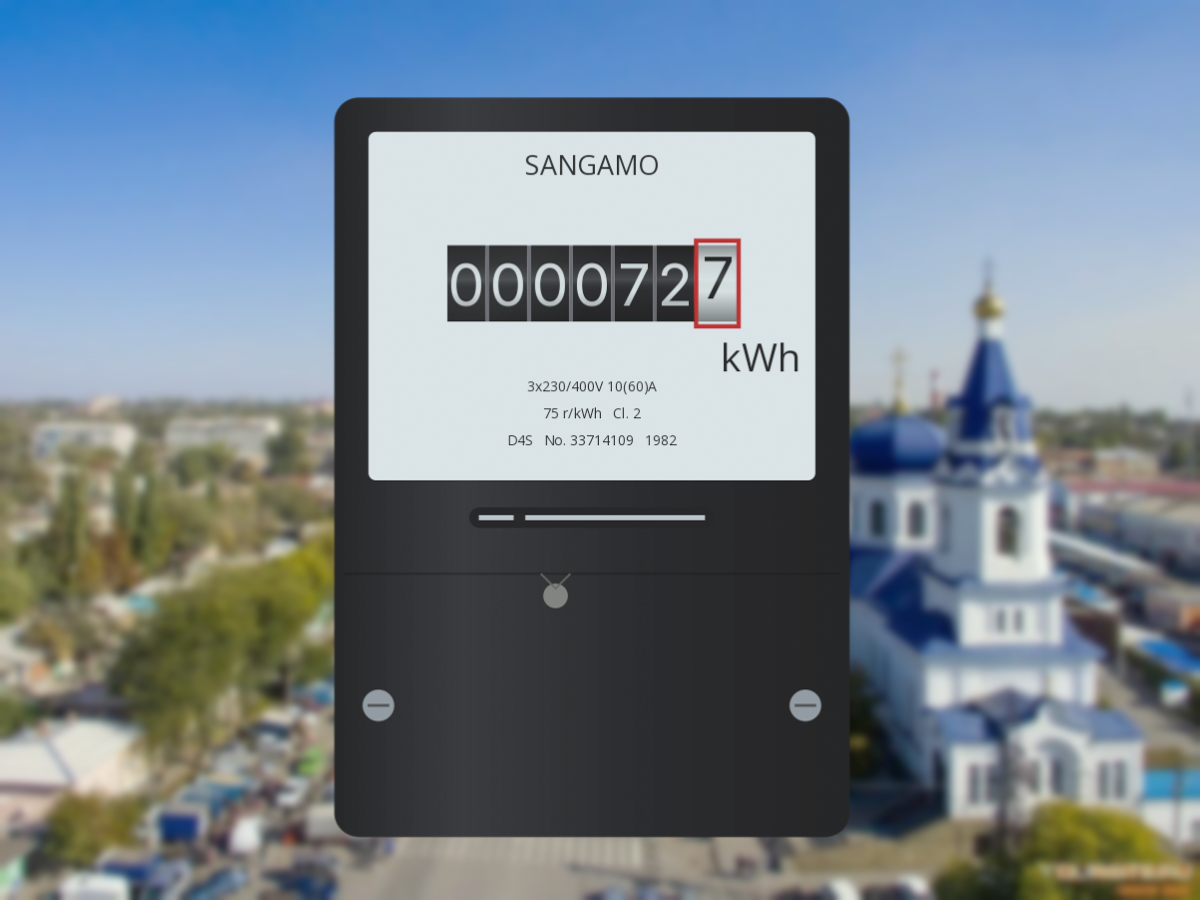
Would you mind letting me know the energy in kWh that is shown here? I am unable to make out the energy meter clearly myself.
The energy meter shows 72.7 kWh
